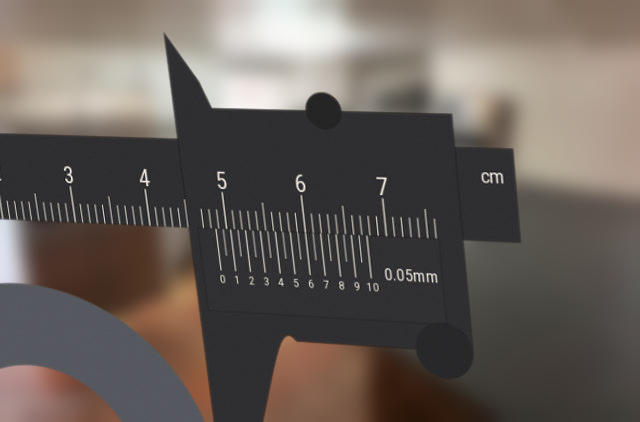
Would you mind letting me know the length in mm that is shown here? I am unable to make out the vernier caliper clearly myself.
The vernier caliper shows 48.6 mm
